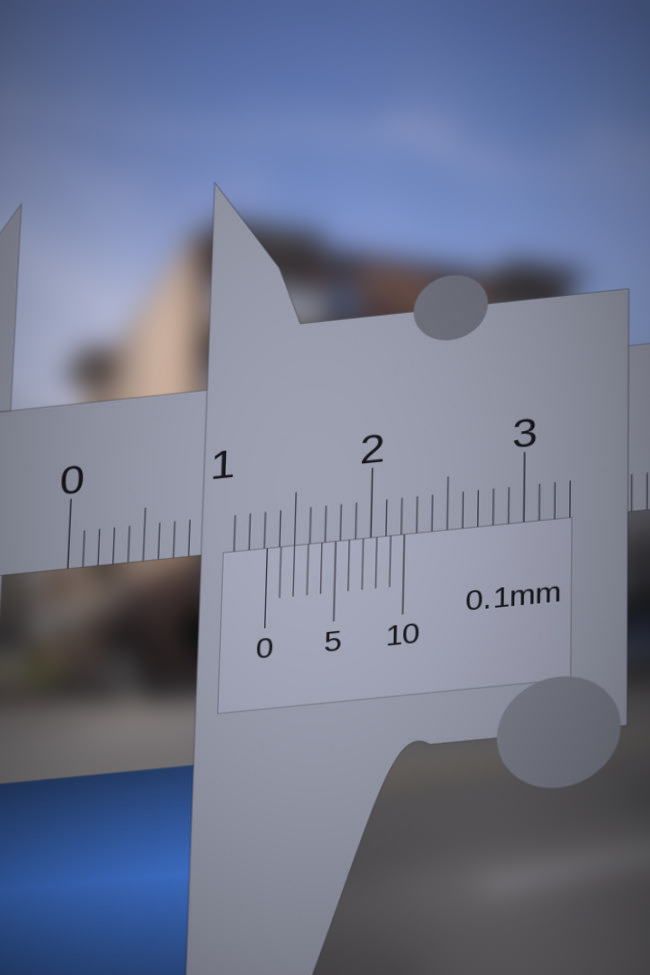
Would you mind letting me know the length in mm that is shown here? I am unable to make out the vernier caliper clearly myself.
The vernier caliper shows 13.2 mm
